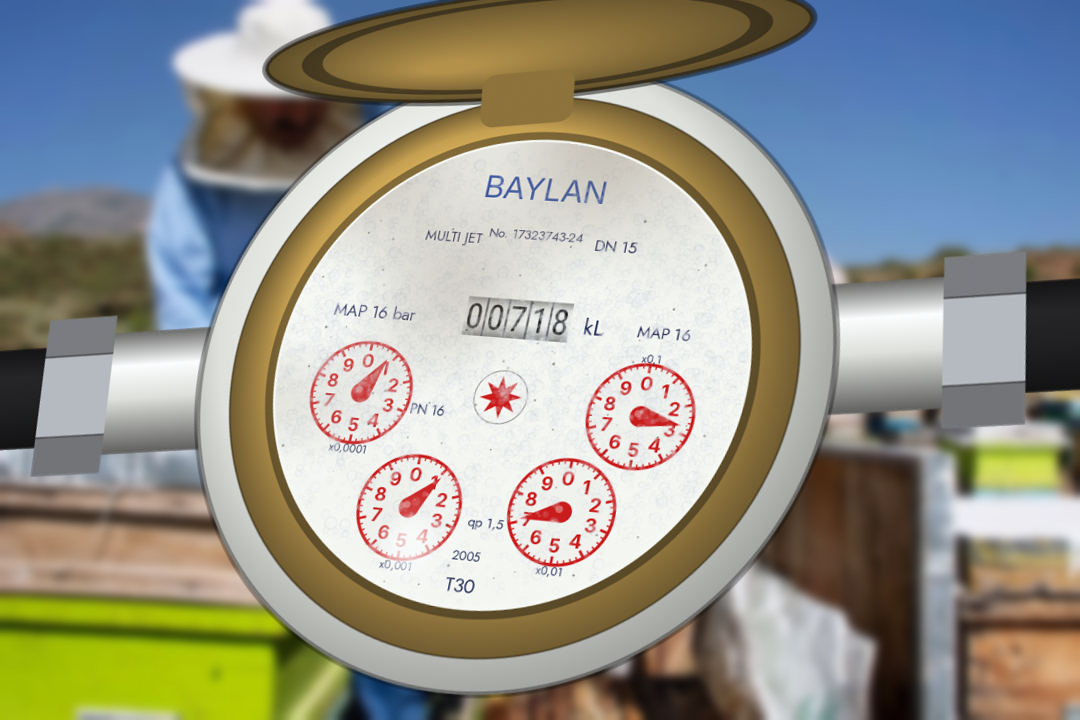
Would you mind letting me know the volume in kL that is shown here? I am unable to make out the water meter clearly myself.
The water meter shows 718.2710 kL
